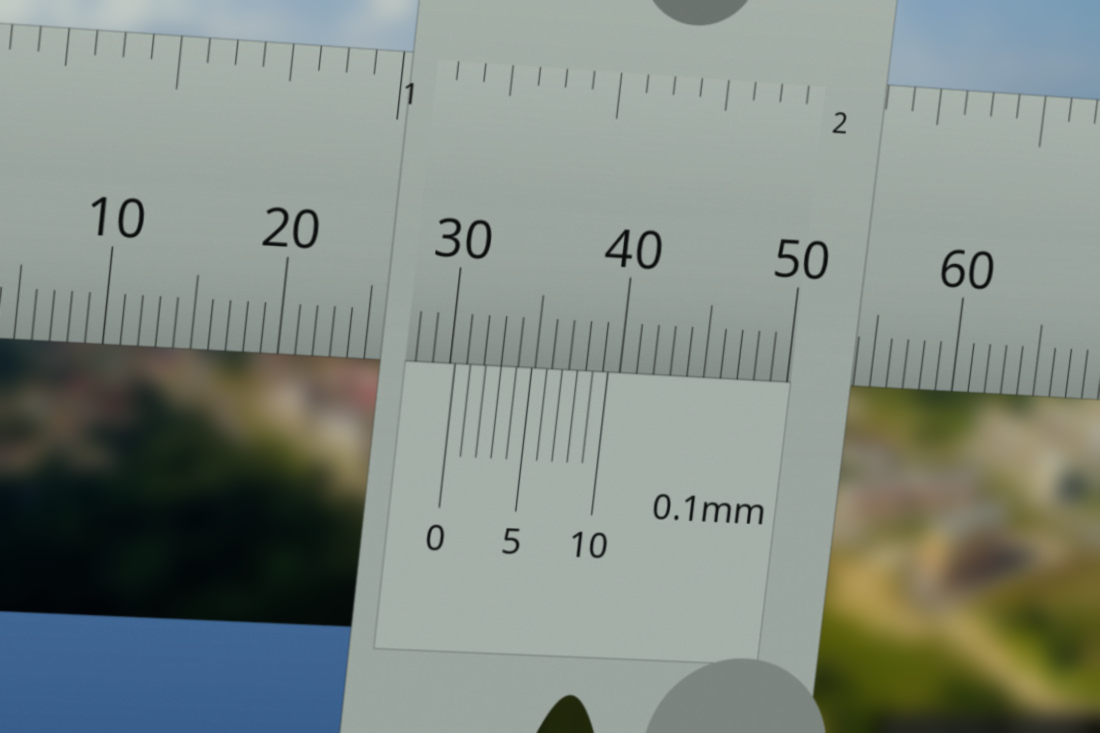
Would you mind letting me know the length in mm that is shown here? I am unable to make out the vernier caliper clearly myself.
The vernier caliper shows 30.3 mm
